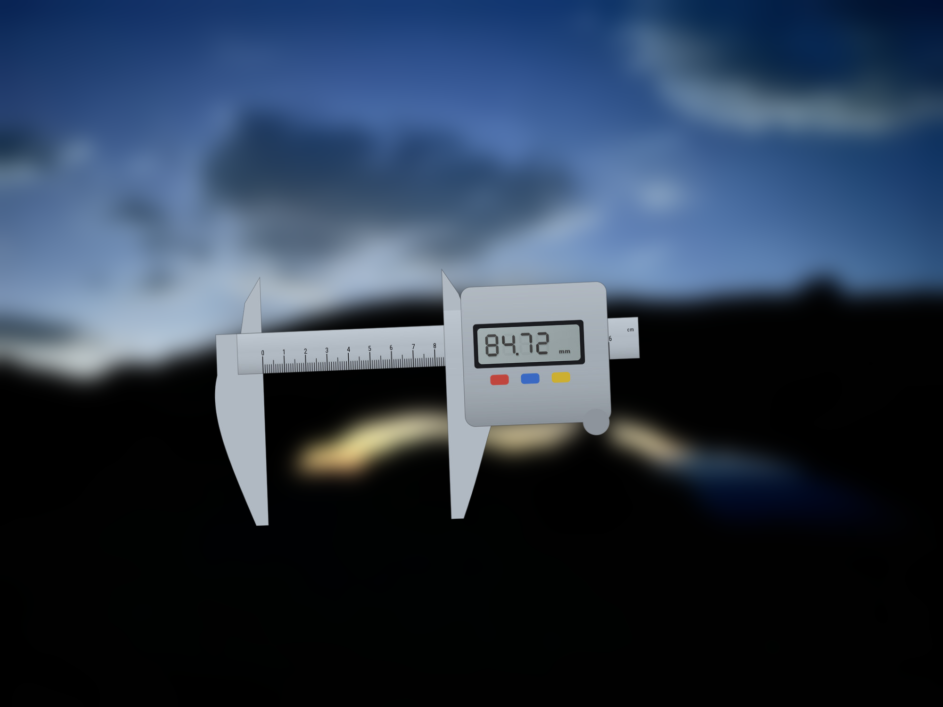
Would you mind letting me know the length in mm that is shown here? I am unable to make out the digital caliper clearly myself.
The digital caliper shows 84.72 mm
